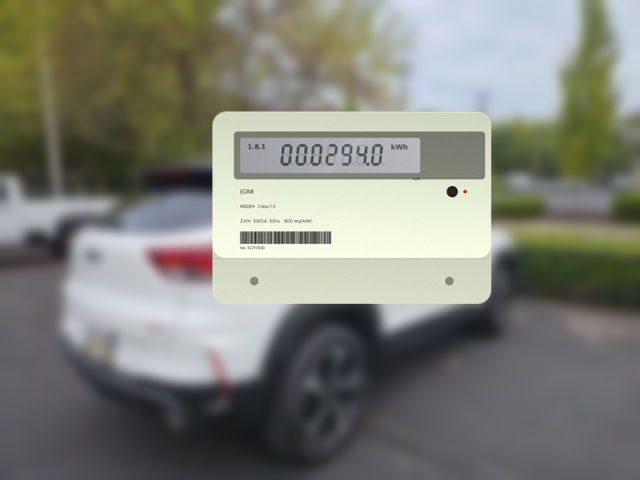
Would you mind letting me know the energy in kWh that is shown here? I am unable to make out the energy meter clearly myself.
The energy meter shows 294.0 kWh
